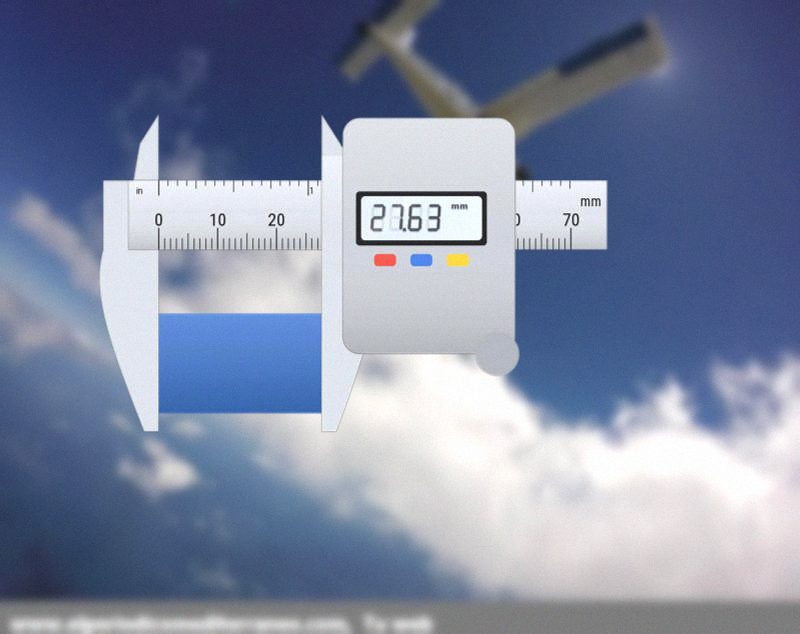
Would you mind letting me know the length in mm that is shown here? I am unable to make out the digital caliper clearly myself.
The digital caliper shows 27.63 mm
